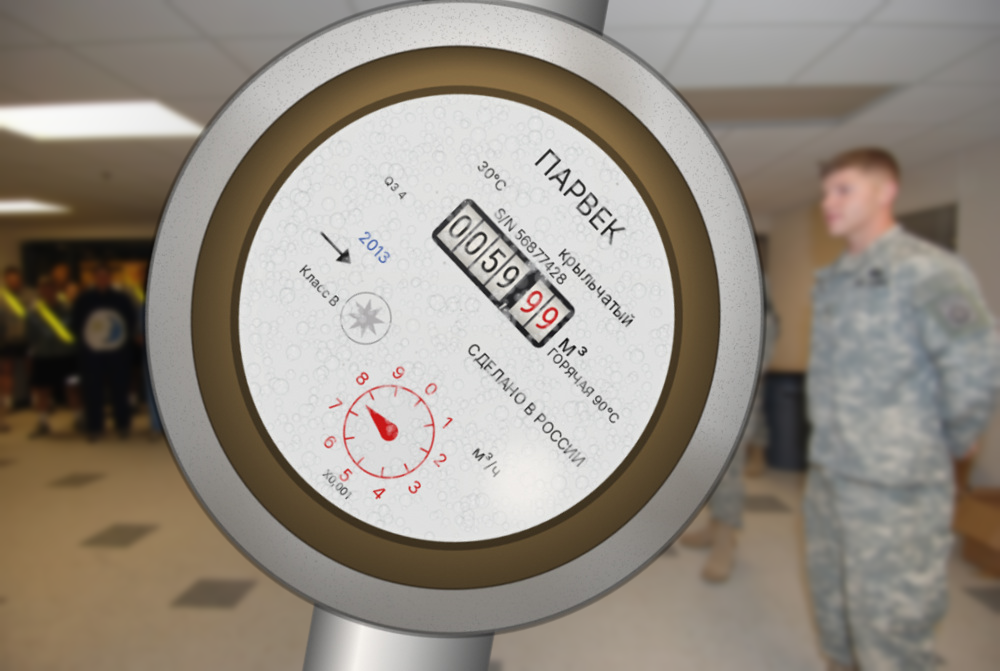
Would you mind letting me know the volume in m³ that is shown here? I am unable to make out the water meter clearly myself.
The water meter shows 59.997 m³
